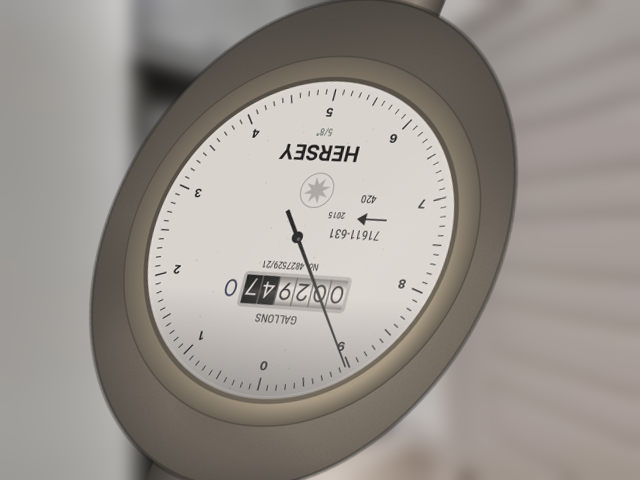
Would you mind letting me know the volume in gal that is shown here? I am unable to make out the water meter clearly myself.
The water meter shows 29469.0 gal
